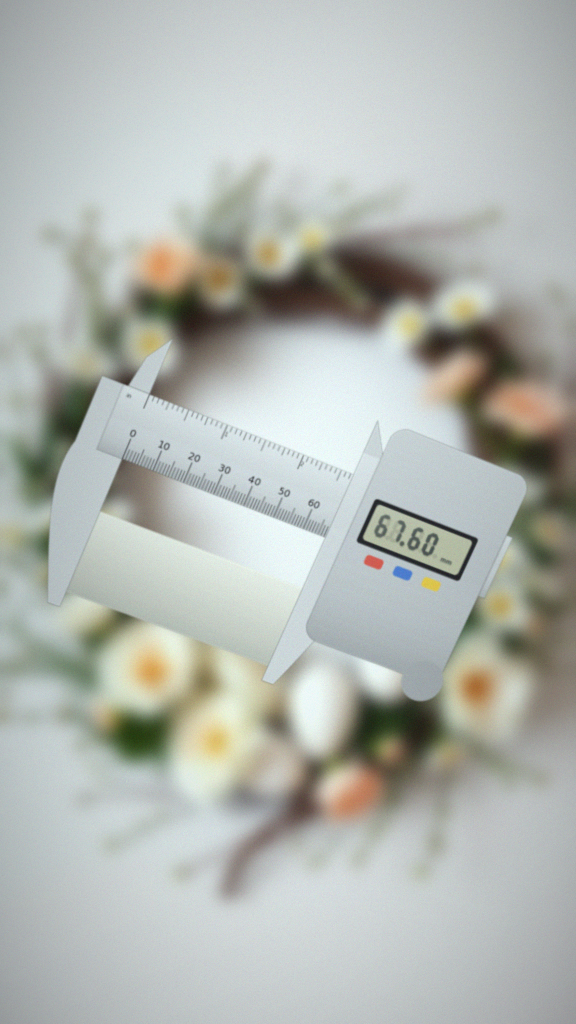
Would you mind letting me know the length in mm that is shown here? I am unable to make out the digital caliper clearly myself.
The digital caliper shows 67.60 mm
